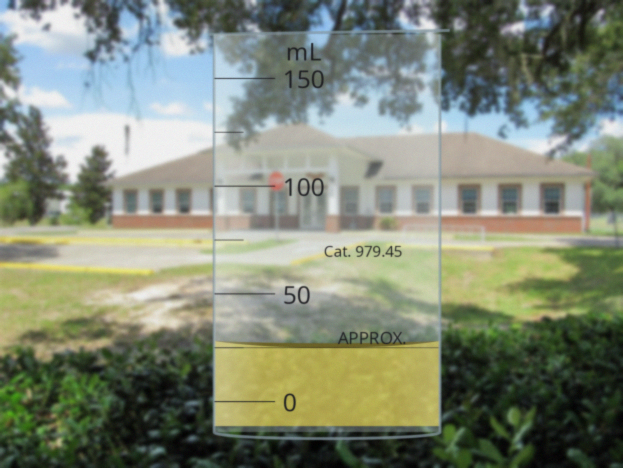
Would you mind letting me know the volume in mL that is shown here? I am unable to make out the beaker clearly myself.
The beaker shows 25 mL
